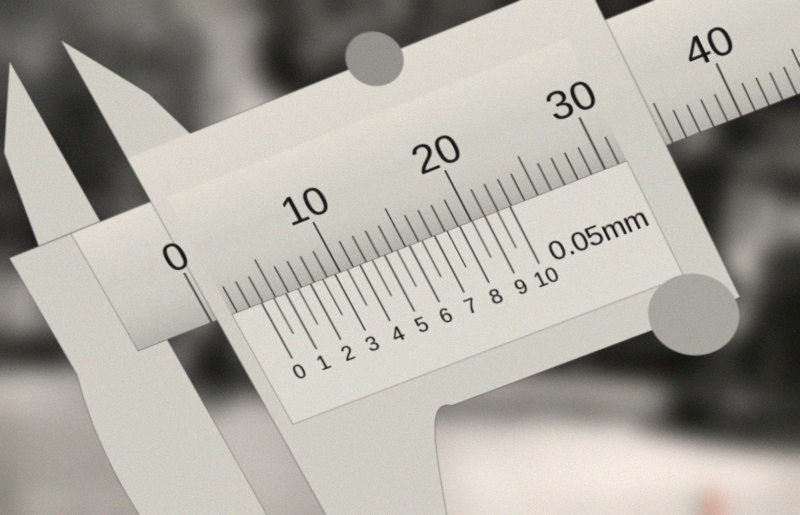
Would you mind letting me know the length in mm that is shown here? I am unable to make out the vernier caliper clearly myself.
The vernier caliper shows 3.9 mm
